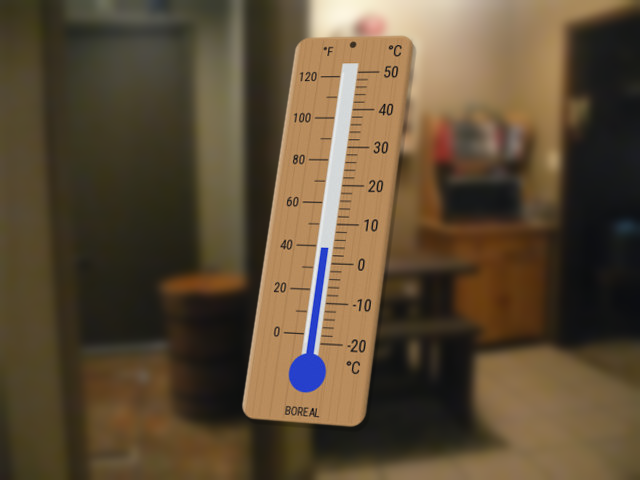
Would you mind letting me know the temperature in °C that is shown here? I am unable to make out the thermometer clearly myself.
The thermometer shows 4 °C
